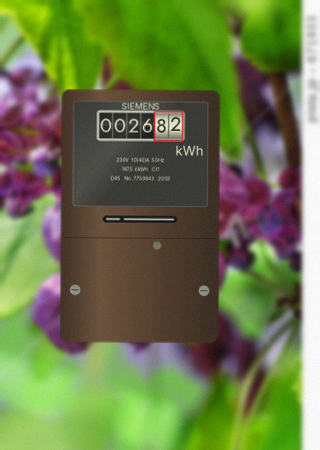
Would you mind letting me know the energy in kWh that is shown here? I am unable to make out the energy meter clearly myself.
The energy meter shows 26.82 kWh
